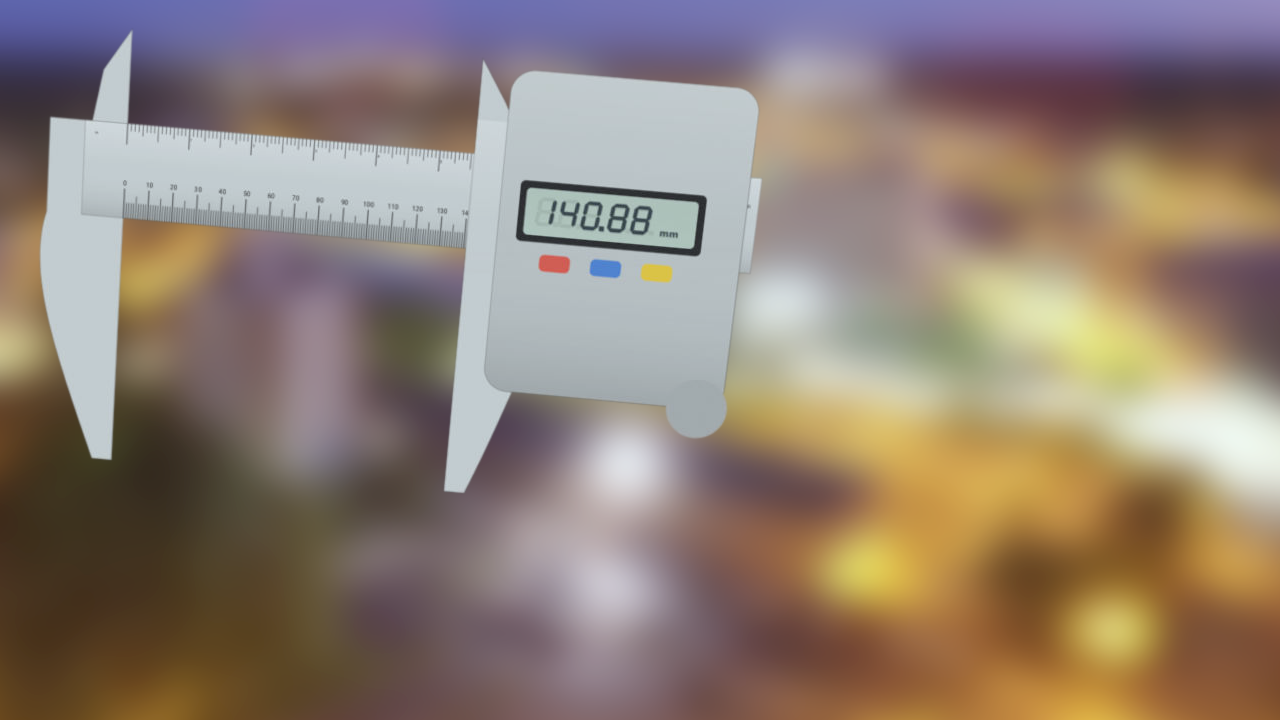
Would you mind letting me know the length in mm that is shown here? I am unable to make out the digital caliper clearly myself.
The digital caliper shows 140.88 mm
